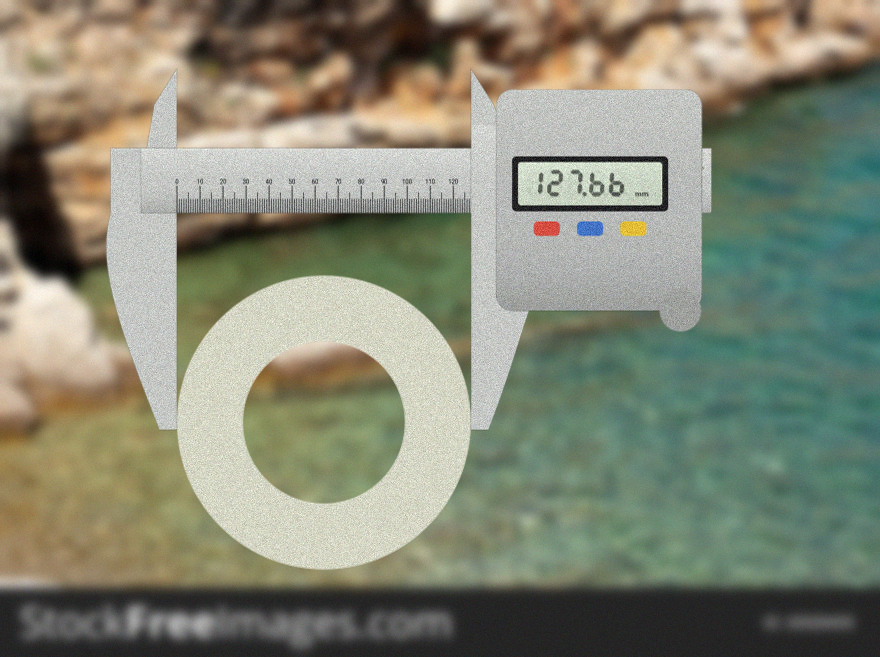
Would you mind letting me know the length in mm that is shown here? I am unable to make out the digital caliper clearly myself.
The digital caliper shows 127.66 mm
